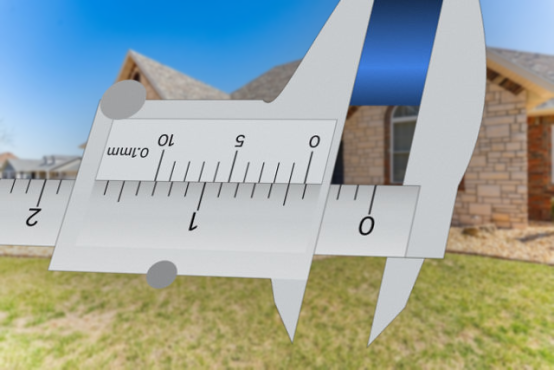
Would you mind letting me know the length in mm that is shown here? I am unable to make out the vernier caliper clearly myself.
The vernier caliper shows 4.1 mm
